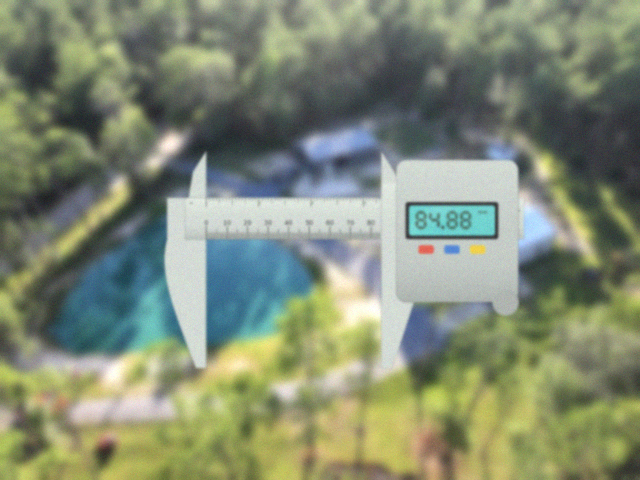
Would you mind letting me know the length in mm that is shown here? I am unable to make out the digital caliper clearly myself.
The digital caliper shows 84.88 mm
